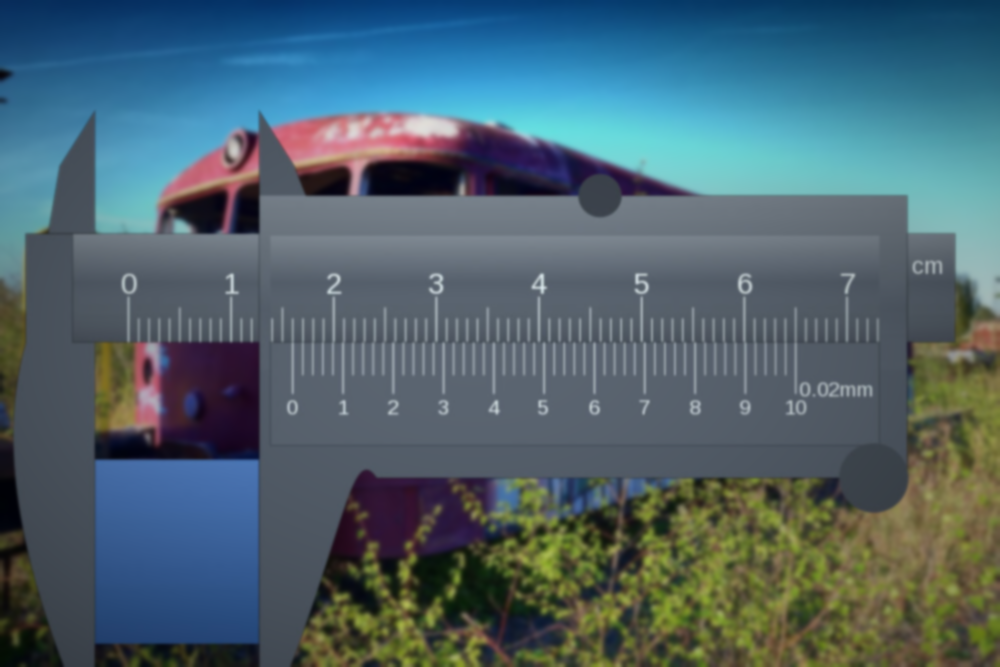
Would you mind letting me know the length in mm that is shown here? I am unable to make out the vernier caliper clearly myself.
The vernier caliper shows 16.0 mm
